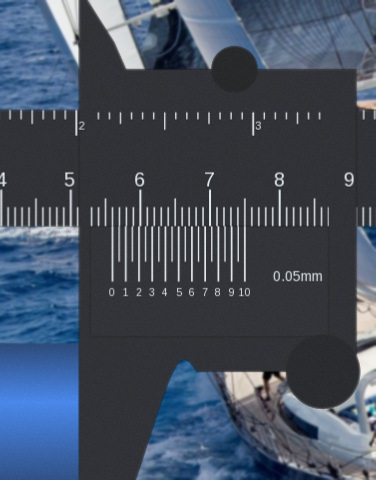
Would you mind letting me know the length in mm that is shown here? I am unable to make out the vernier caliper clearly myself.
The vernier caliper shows 56.0 mm
